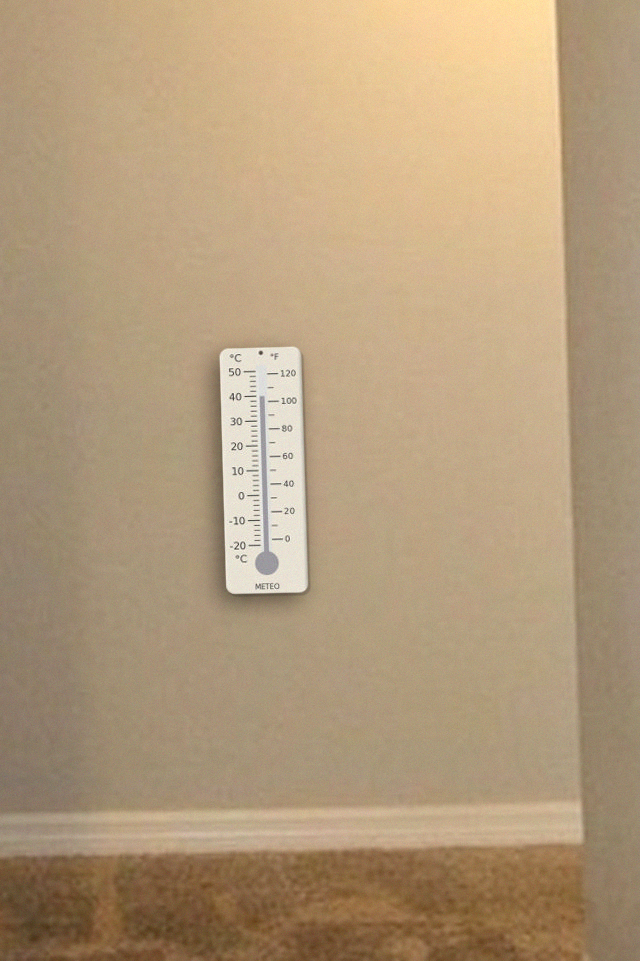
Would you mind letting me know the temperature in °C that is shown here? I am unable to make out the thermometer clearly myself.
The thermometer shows 40 °C
